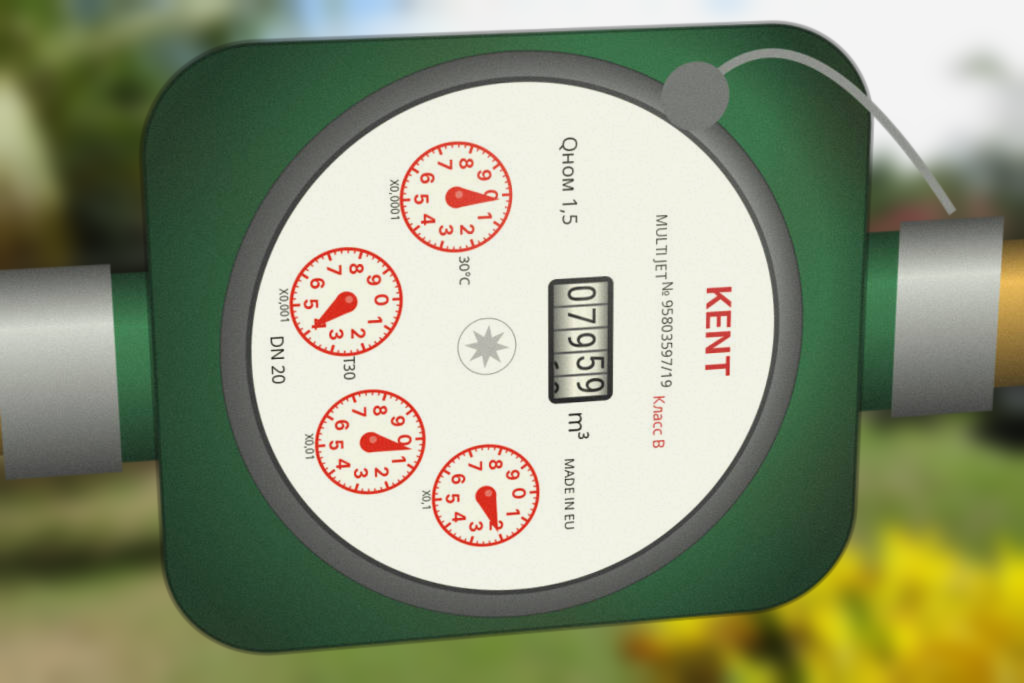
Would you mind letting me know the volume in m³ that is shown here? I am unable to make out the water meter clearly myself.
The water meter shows 7959.2040 m³
